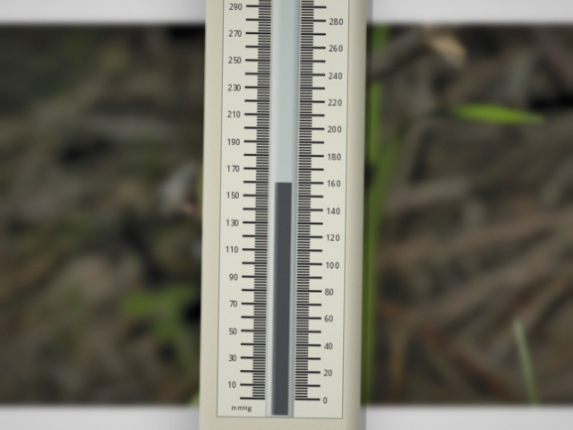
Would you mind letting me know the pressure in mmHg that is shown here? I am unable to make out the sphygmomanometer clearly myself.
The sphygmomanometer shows 160 mmHg
